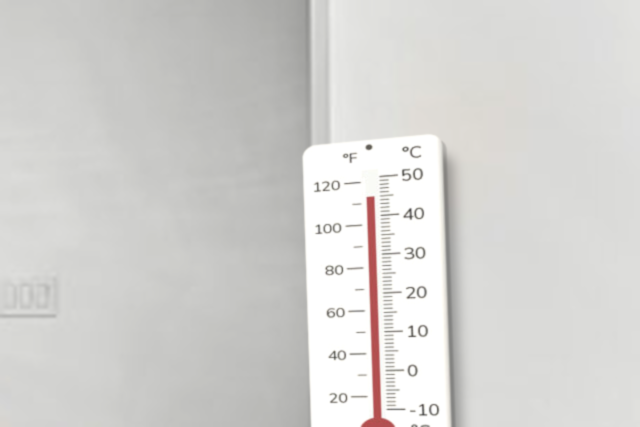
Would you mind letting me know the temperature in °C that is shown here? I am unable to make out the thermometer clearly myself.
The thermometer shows 45 °C
